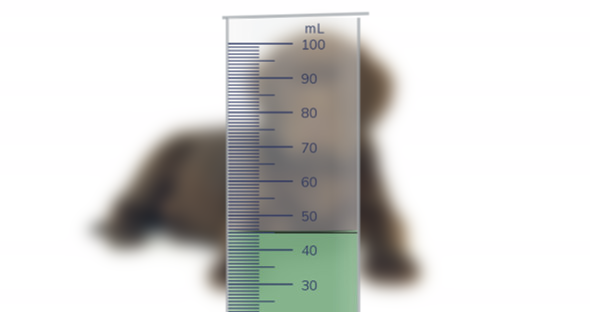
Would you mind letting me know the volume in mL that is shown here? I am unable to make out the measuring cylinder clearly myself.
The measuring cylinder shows 45 mL
